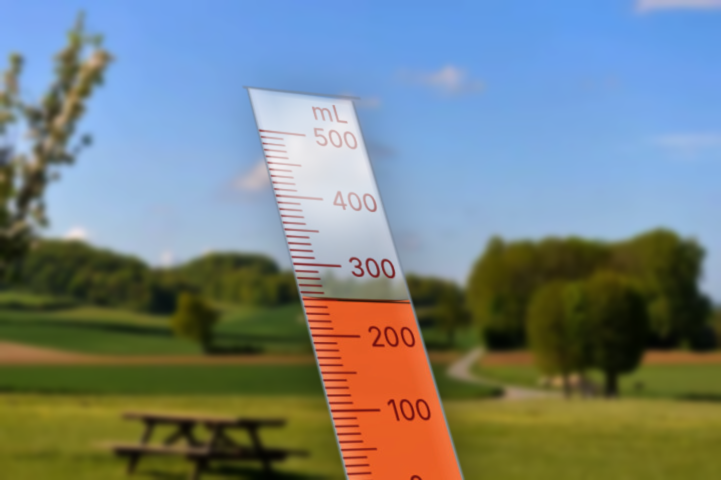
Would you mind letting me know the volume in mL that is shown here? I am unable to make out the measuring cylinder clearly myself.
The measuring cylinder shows 250 mL
